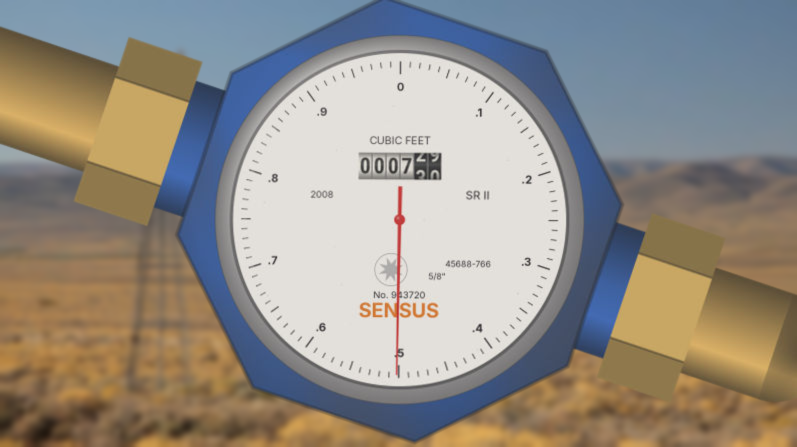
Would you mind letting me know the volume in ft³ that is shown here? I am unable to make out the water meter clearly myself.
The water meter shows 729.50 ft³
